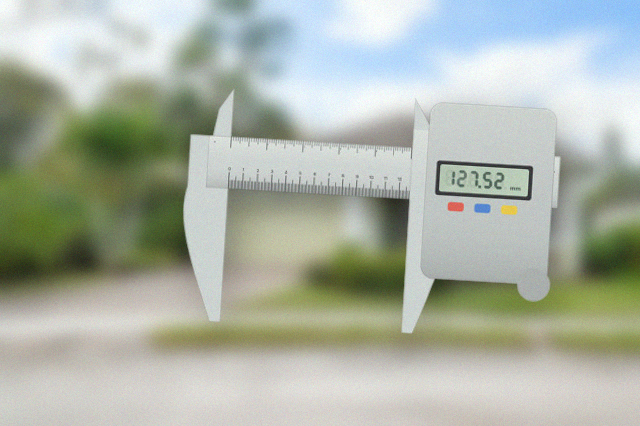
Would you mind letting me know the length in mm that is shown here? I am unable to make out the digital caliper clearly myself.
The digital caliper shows 127.52 mm
